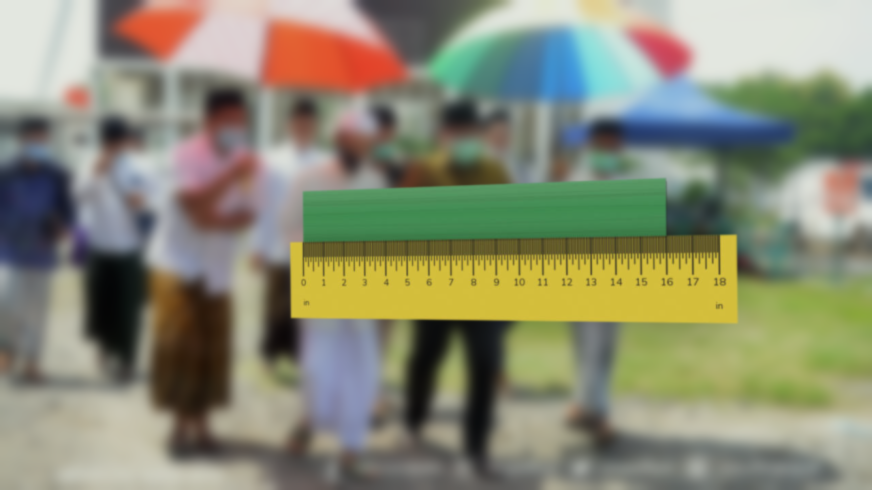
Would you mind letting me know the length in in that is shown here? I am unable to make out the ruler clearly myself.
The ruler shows 16 in
